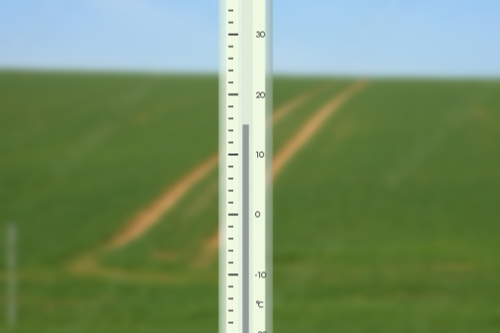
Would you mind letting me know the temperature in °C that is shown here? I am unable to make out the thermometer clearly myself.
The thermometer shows 15 °C
